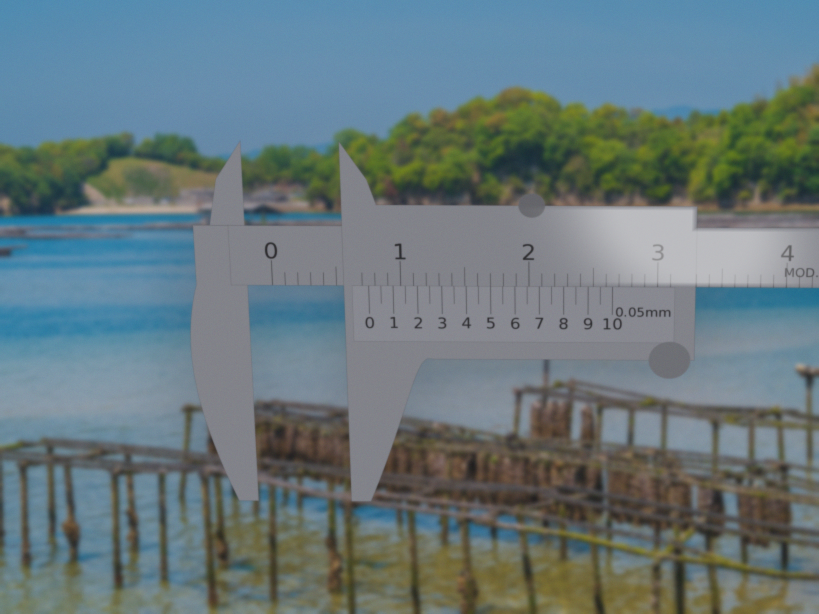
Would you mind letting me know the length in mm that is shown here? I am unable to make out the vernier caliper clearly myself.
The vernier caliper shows 7.5 mm
